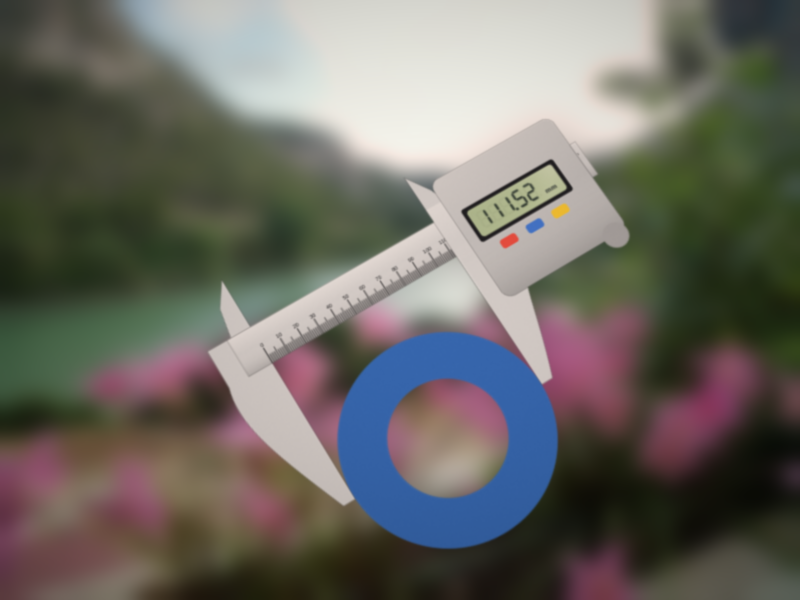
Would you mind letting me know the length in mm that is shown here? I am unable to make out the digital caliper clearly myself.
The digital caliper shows 111.52 mm
